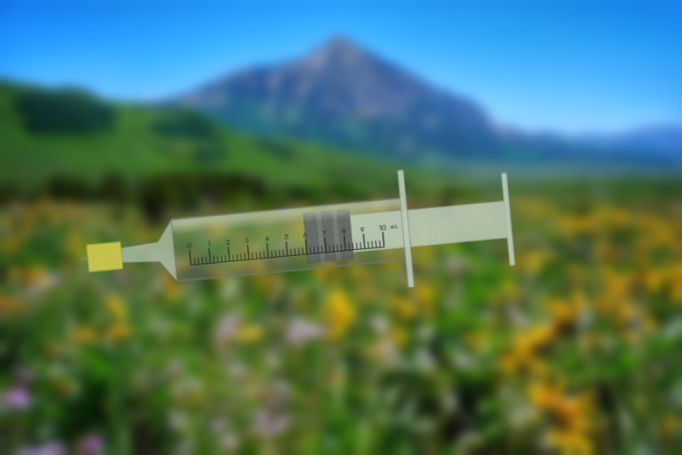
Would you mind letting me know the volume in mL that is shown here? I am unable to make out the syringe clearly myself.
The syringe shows 6 mL
